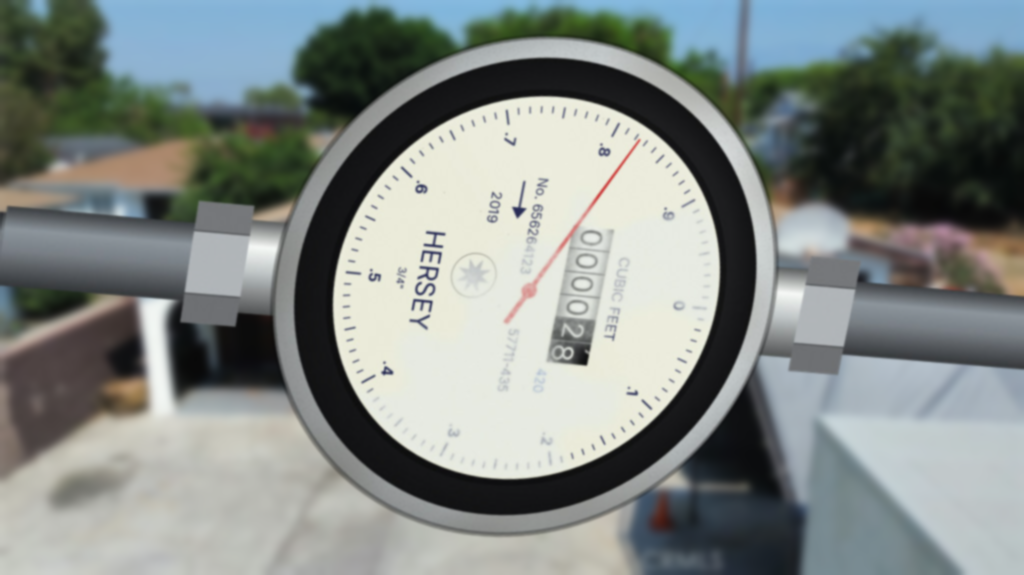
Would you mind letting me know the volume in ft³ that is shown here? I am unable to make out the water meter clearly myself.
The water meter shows 27.82 ft³
